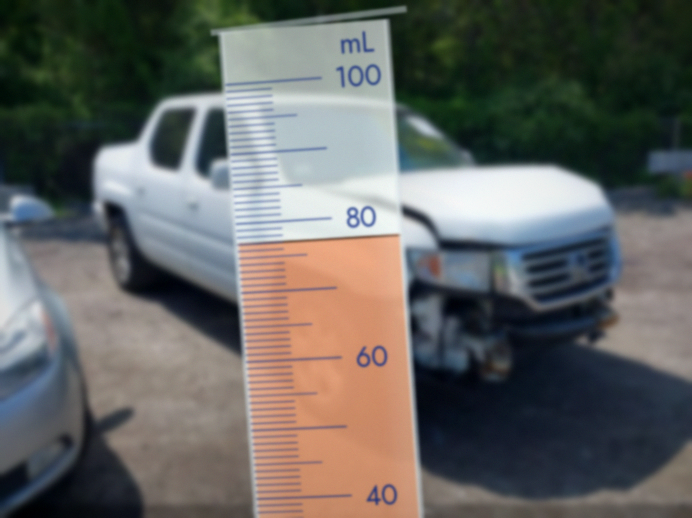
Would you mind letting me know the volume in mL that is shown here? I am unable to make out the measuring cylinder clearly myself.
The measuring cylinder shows 77 mL
